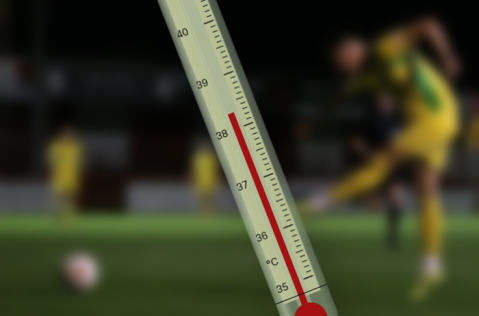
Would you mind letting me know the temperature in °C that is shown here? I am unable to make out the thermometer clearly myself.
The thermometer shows 38.3 °C
